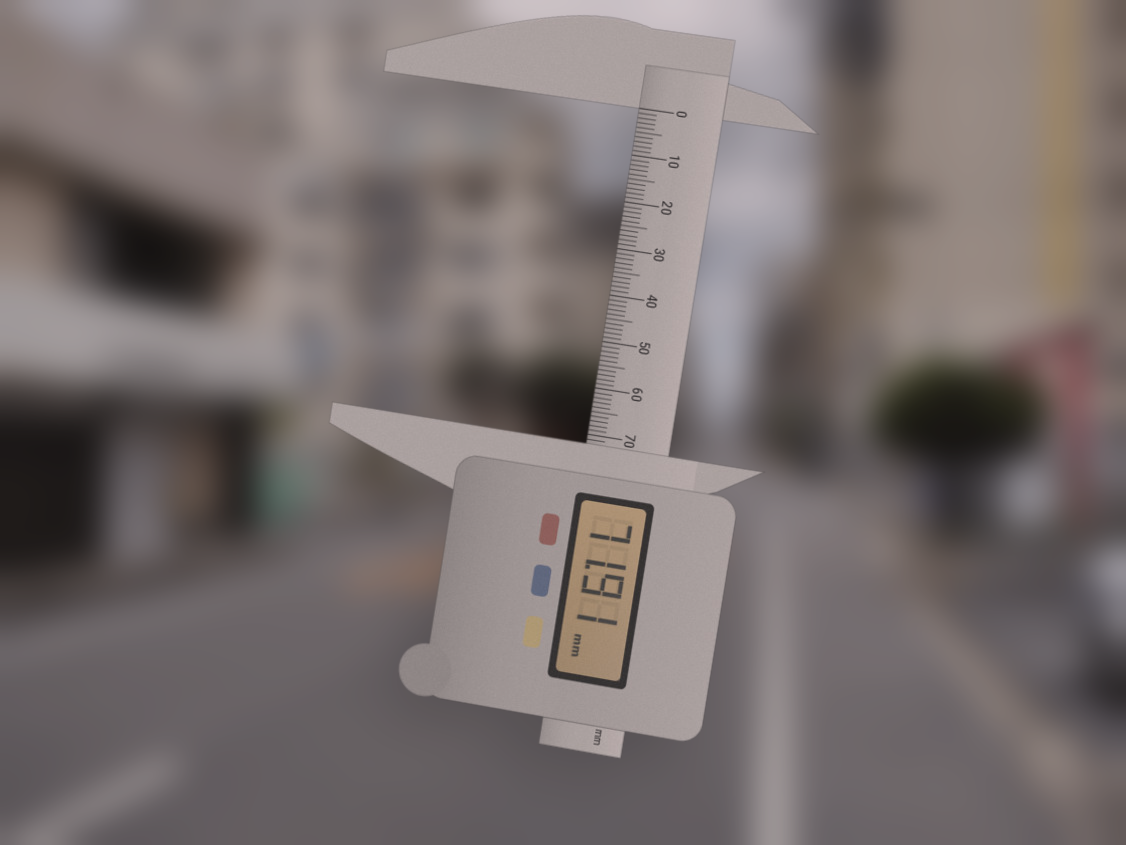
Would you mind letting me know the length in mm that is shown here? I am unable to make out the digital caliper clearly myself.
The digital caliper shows 71.91 mm
